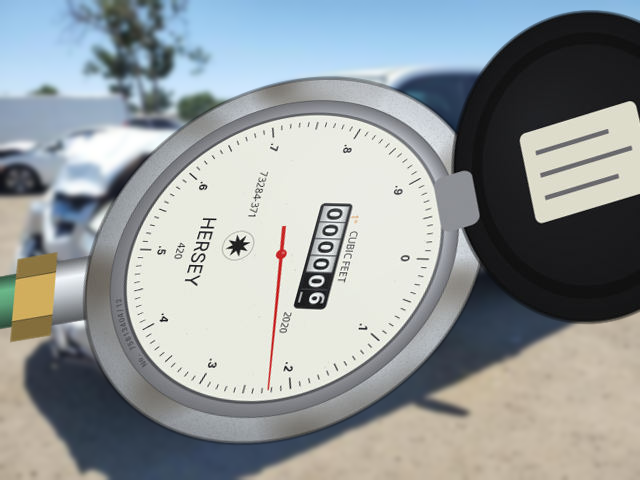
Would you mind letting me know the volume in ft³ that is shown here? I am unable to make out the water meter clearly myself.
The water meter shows 6.22 ft³
